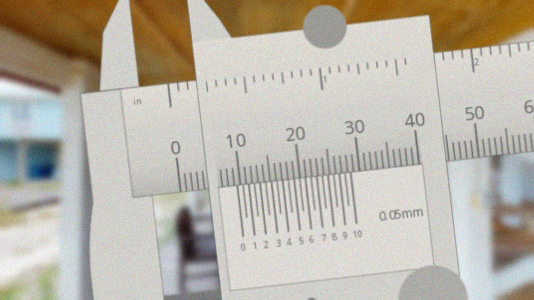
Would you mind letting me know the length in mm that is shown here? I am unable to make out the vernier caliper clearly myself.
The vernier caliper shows 9.5 mm
